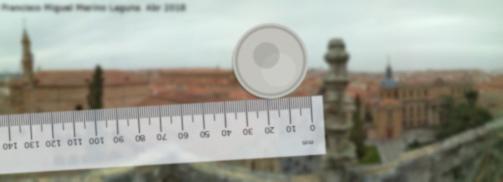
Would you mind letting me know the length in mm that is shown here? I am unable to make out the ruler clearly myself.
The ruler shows 35 mm
